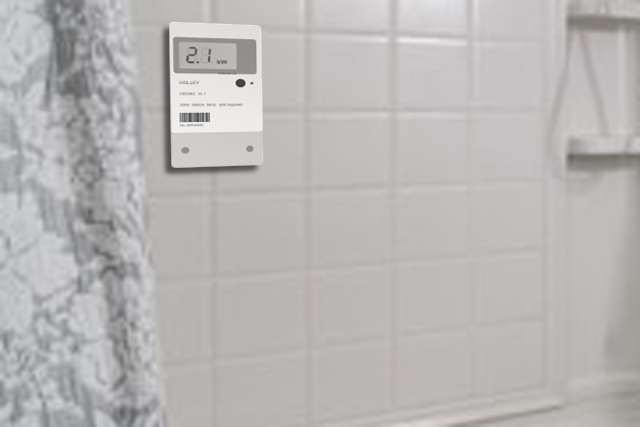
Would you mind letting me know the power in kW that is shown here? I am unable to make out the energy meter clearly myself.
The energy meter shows 2.1 kW
